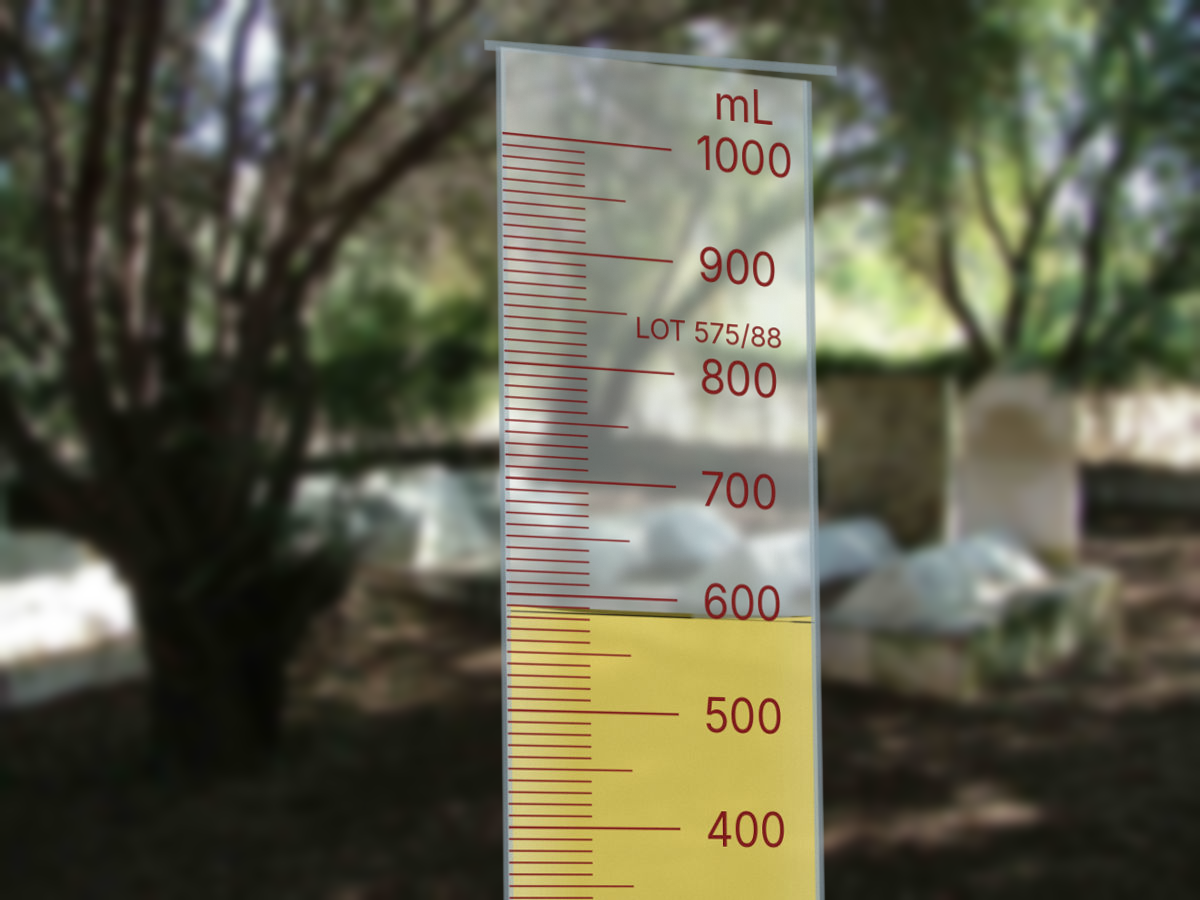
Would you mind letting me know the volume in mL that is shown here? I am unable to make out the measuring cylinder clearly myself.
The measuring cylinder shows 585 mL
